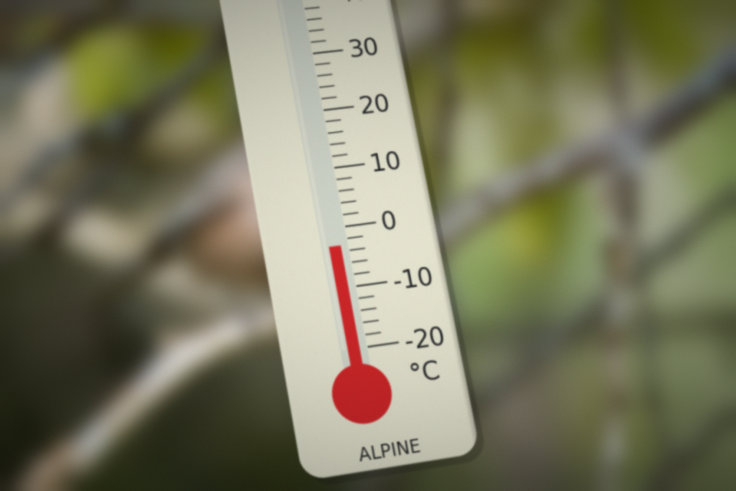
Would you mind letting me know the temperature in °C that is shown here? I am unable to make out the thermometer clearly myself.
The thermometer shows -3 °C
